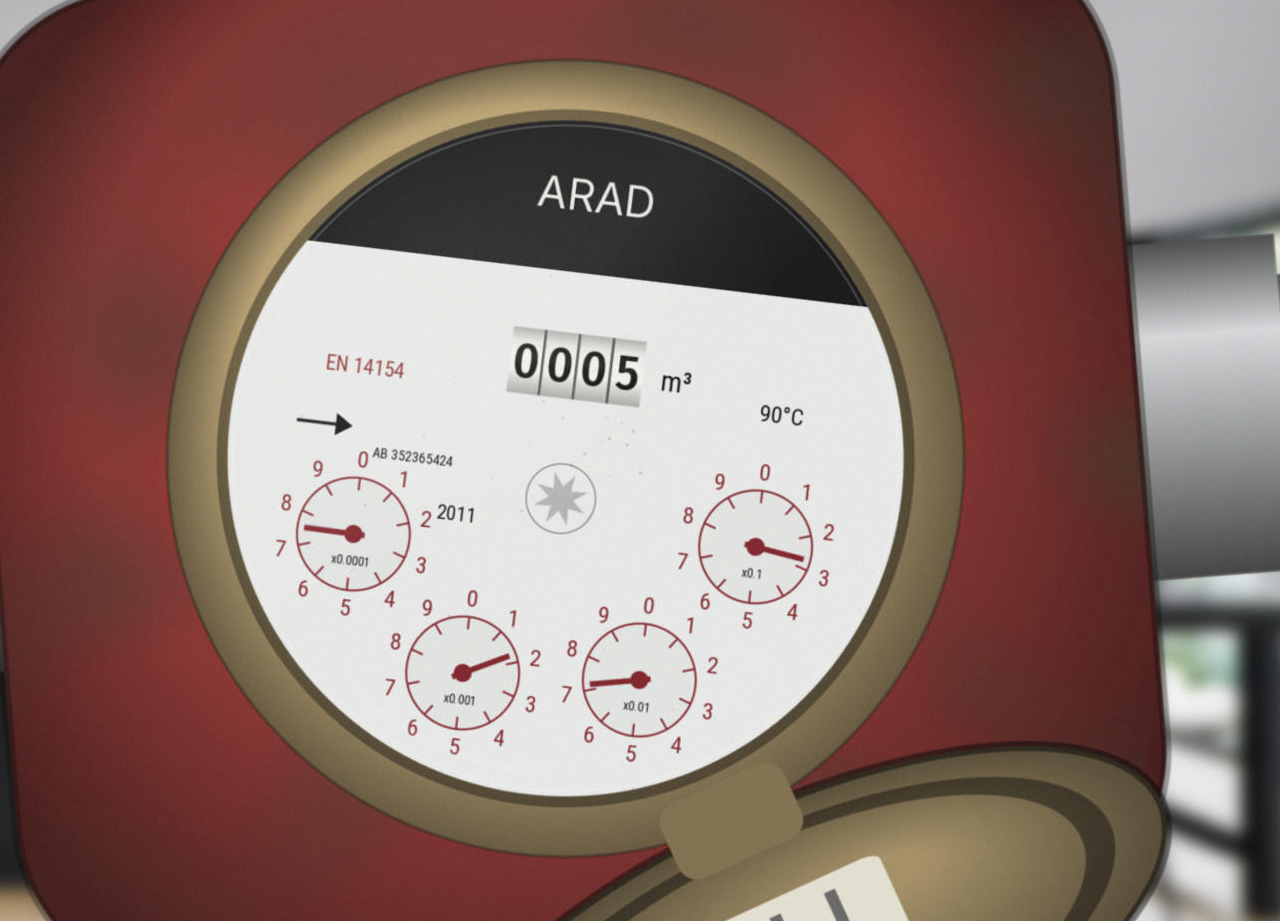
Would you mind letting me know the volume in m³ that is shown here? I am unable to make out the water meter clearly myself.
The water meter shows 5.2717 m³
